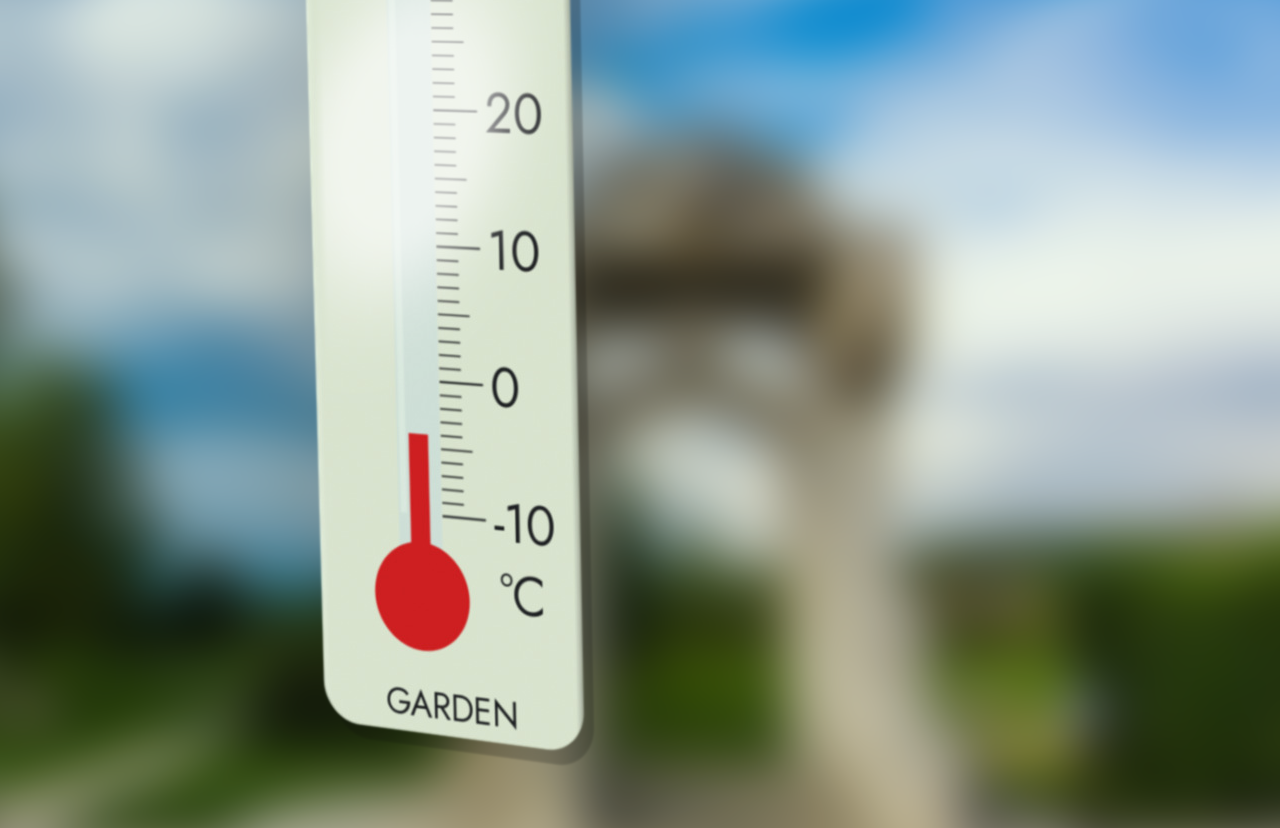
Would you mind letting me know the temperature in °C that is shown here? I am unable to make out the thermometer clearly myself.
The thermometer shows -4 °C
